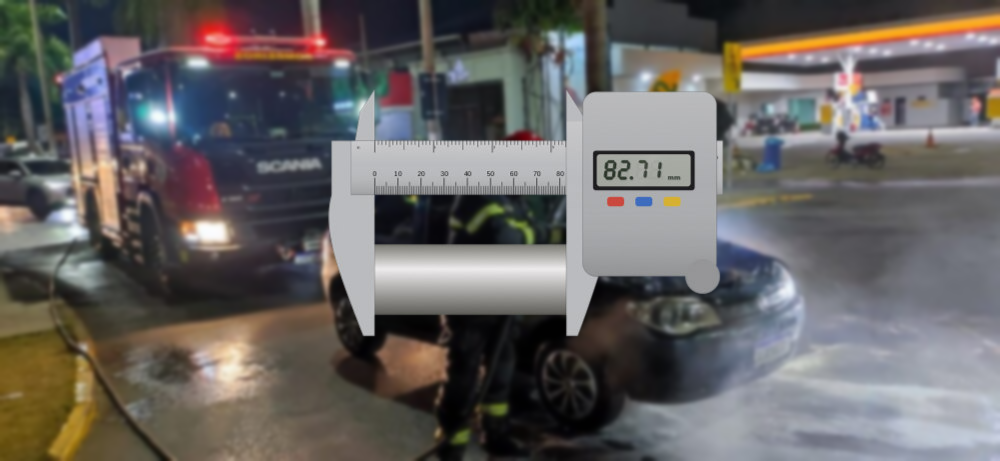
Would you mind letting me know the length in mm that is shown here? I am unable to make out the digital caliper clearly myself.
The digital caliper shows 82.71 mm
